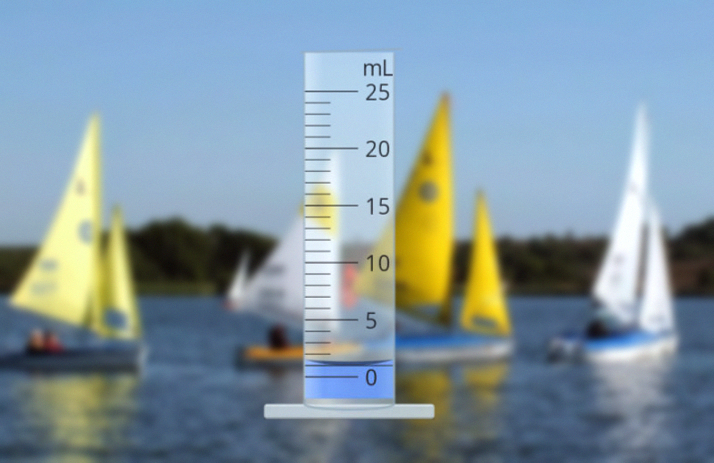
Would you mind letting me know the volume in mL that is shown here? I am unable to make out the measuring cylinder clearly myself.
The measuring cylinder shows 1 mL
